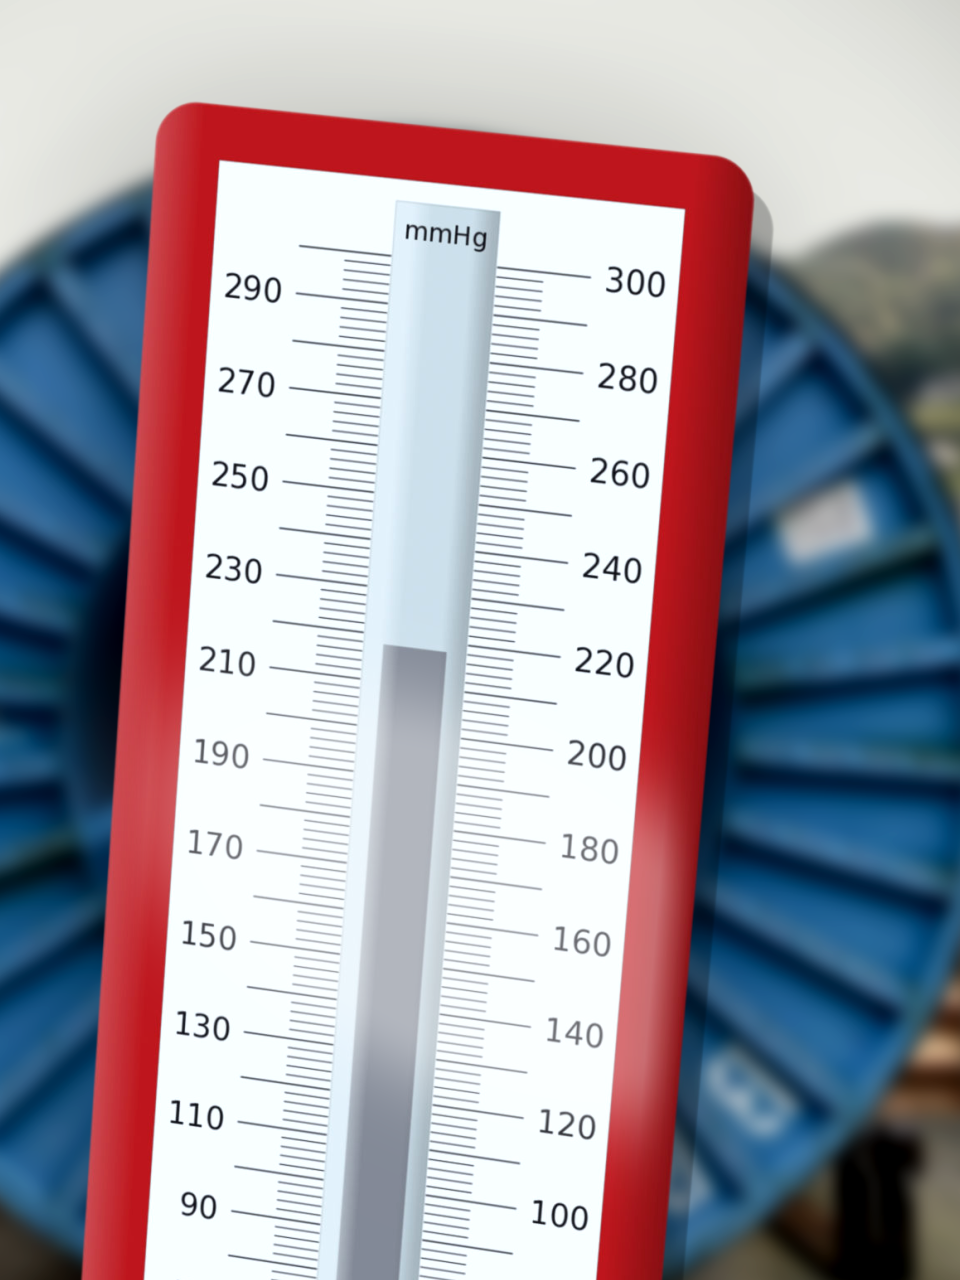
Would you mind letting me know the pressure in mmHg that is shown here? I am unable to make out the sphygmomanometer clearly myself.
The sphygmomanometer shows 218 mmHg
